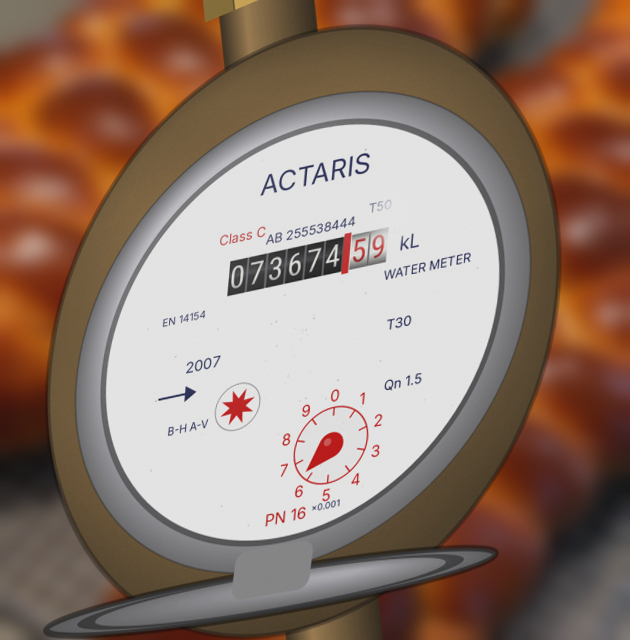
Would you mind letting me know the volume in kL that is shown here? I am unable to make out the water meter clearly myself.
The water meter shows 73674.596 kL
